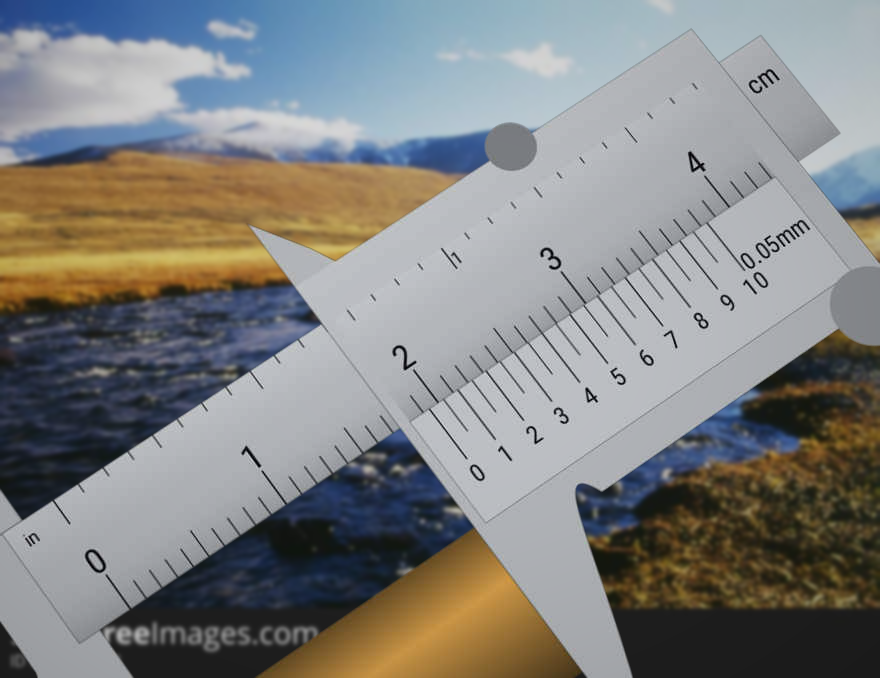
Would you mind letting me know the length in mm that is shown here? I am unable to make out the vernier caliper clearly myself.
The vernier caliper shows 19.4 mm
